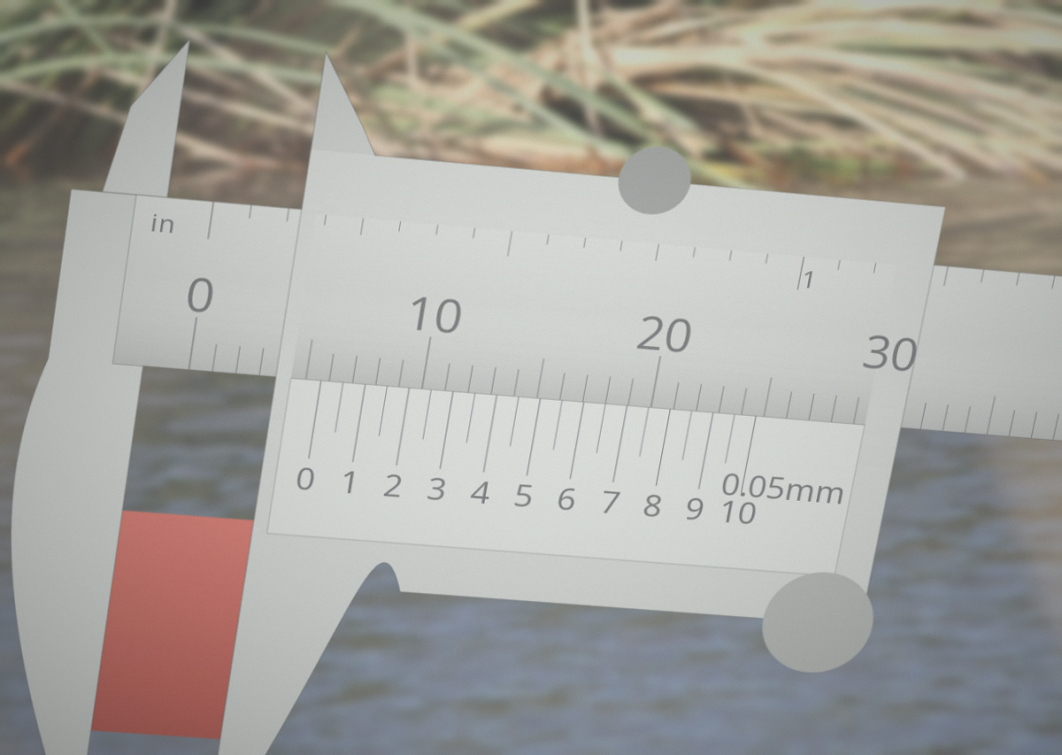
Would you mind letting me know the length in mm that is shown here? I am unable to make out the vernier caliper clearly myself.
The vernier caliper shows 5.65 mm
